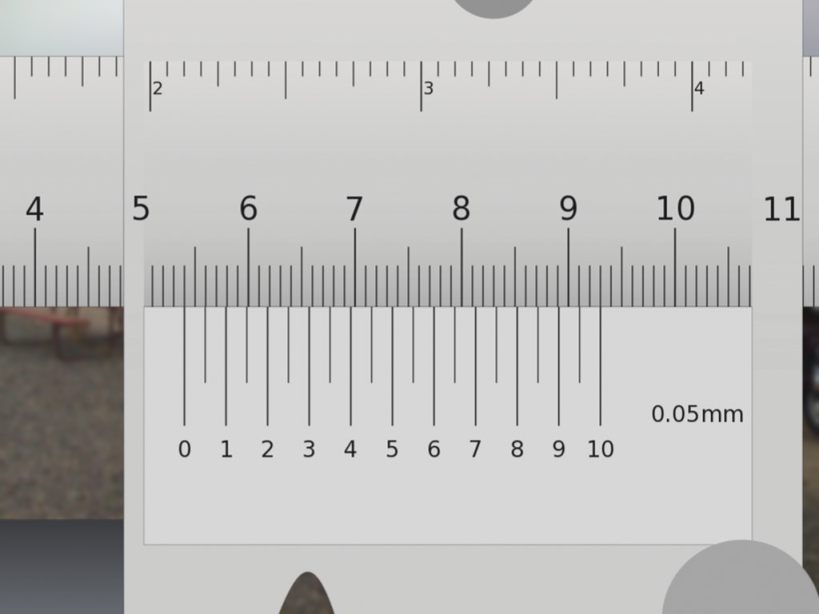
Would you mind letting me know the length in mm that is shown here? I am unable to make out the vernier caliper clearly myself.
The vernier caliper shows 54.0 mm
